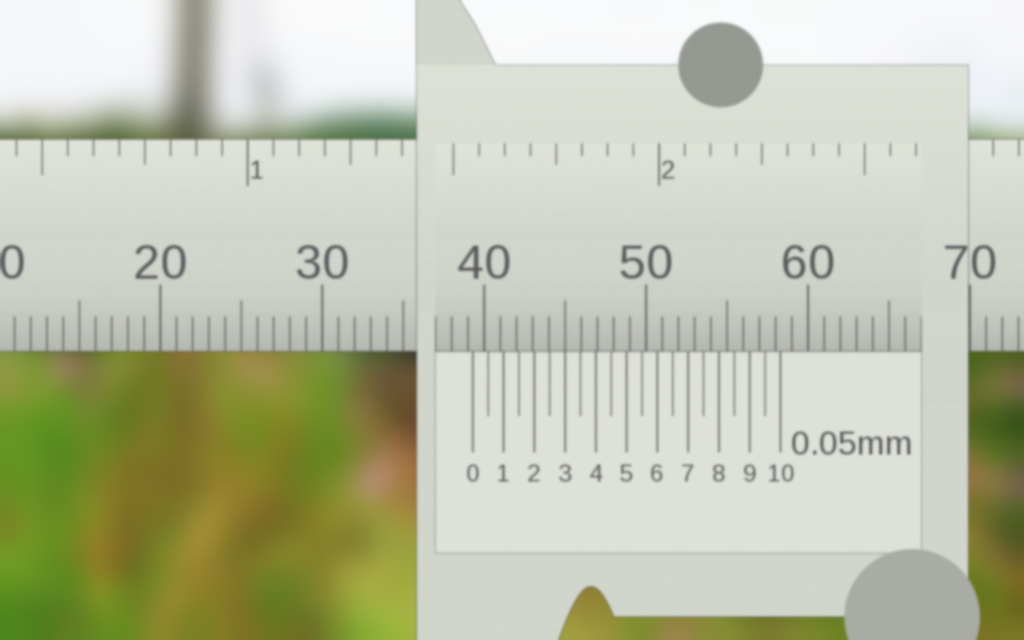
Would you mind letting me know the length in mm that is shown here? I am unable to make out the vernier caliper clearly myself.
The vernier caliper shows 39.3 mm
